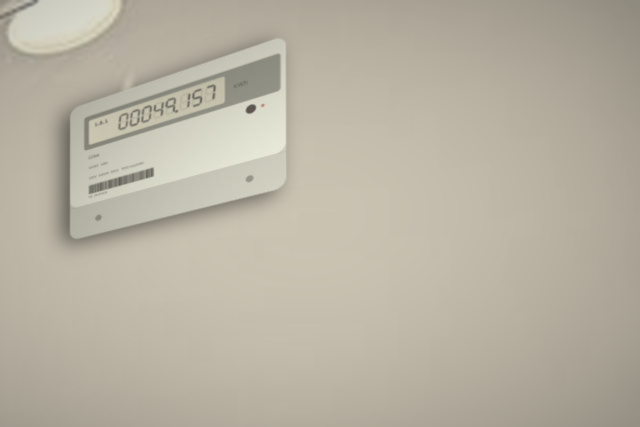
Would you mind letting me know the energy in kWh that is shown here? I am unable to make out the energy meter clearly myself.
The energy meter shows 49.157 kWh
